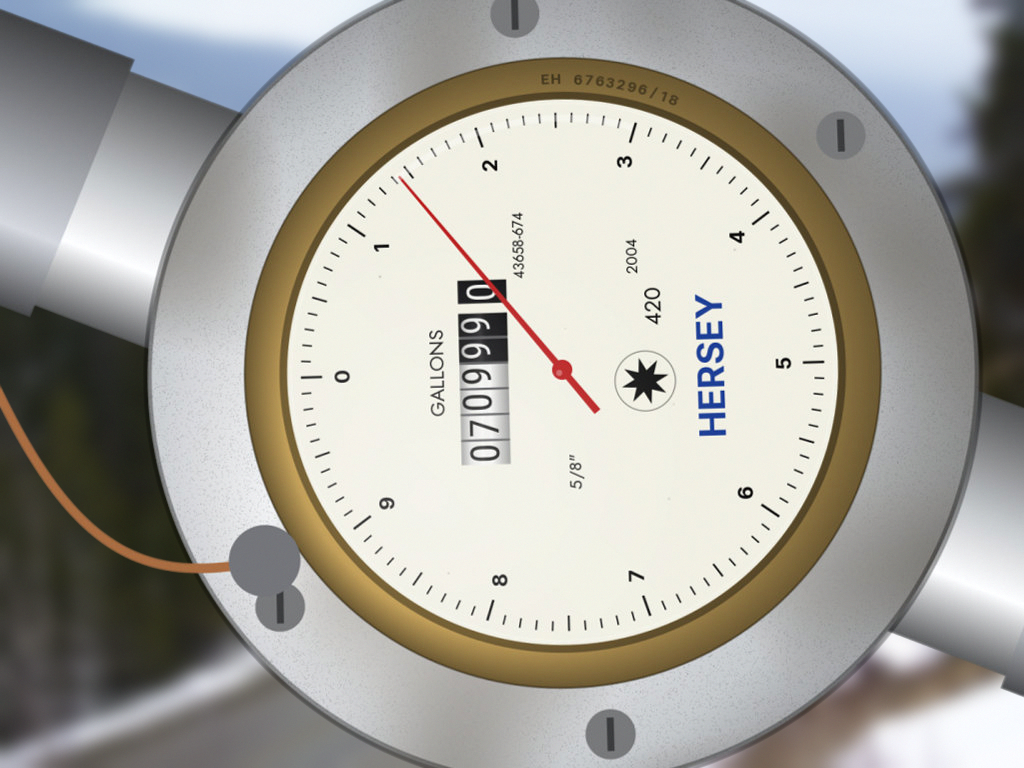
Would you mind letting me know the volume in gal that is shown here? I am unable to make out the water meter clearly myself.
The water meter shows 709991.4 gal
